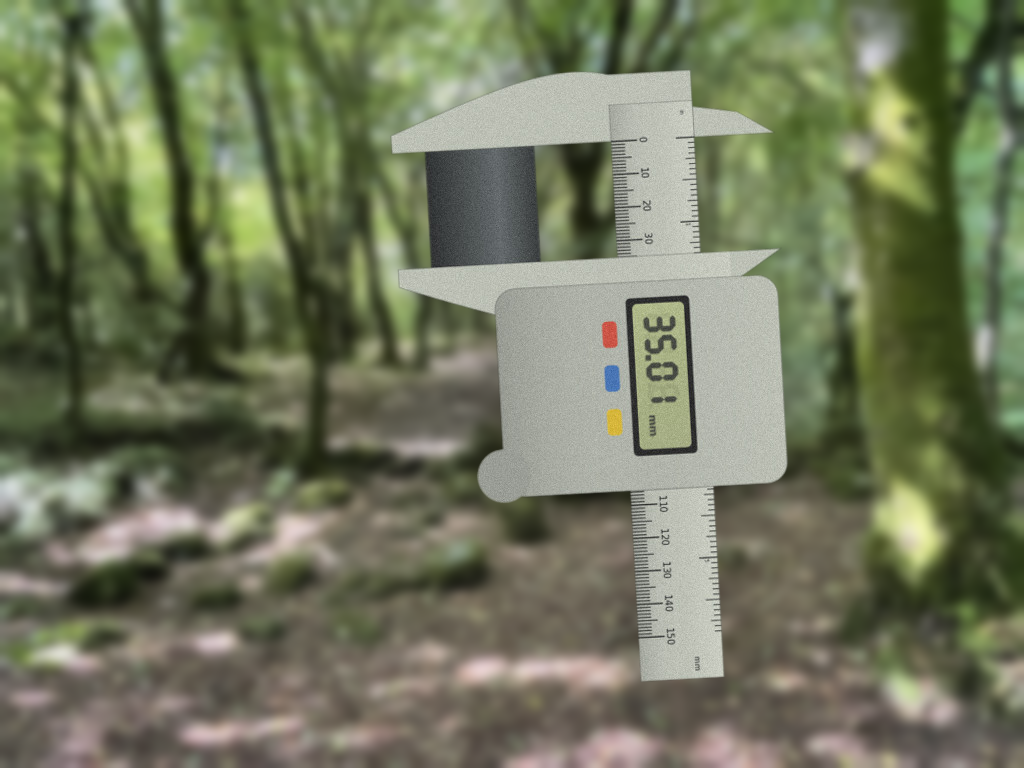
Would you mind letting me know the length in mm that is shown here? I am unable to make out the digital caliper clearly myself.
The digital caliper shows 35.01 mm
